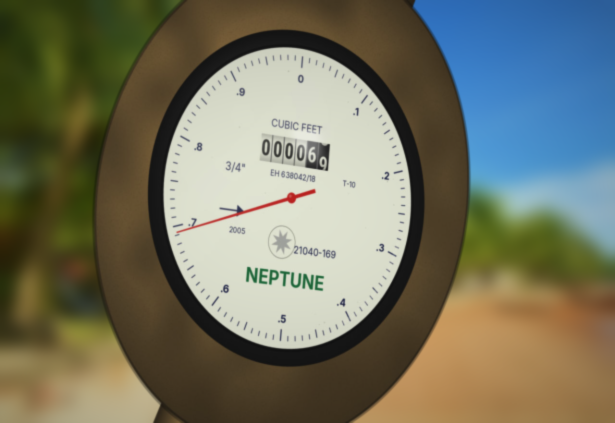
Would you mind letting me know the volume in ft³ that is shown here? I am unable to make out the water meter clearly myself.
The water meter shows 68.69 ft³
